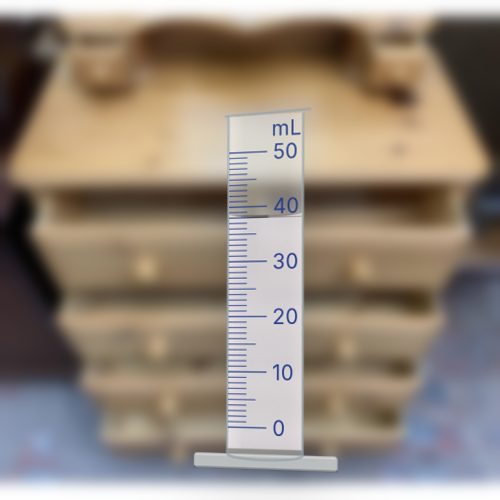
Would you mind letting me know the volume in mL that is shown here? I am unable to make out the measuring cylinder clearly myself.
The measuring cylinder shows 38 mL
